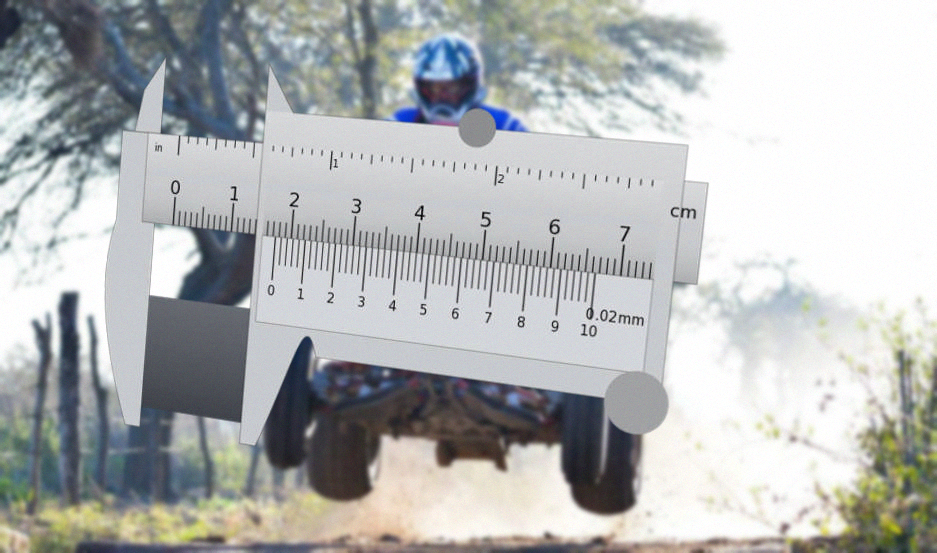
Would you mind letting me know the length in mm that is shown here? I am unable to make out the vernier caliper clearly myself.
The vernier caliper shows 17.4 mm
